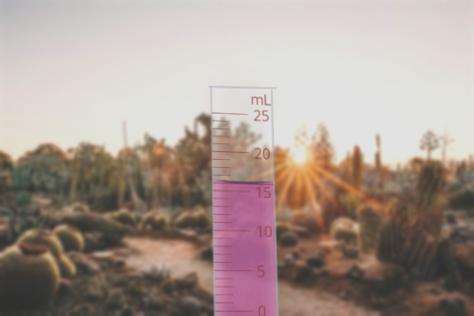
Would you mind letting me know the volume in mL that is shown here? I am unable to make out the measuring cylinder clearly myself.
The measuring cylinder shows 16 mL
